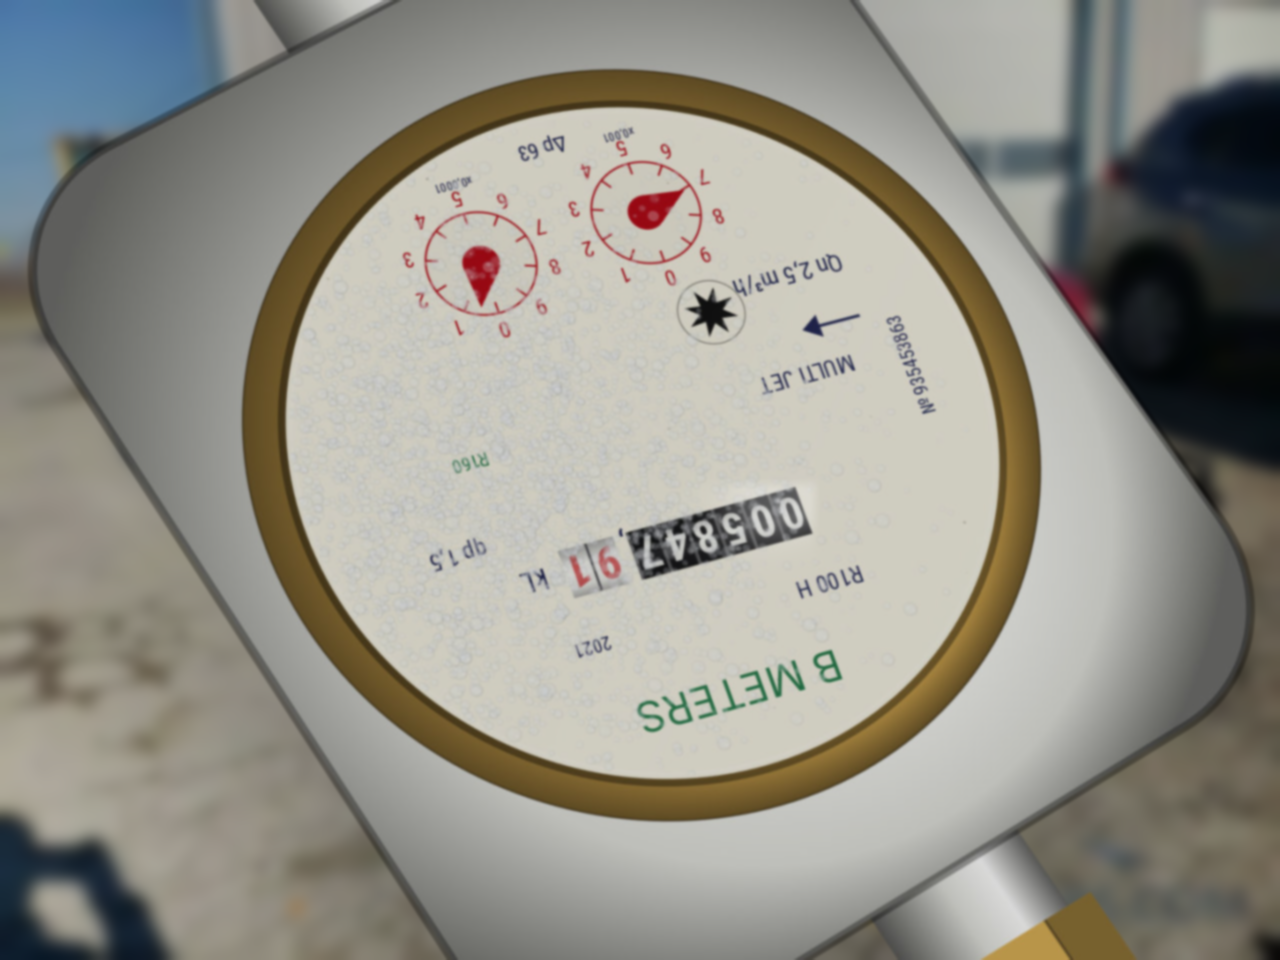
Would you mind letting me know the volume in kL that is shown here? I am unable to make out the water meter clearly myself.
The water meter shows 5847.9170 kL
